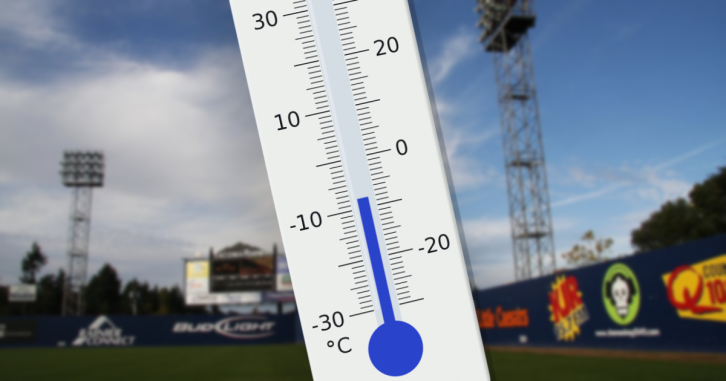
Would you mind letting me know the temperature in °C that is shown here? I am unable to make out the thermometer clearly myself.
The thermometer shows -8 °C
